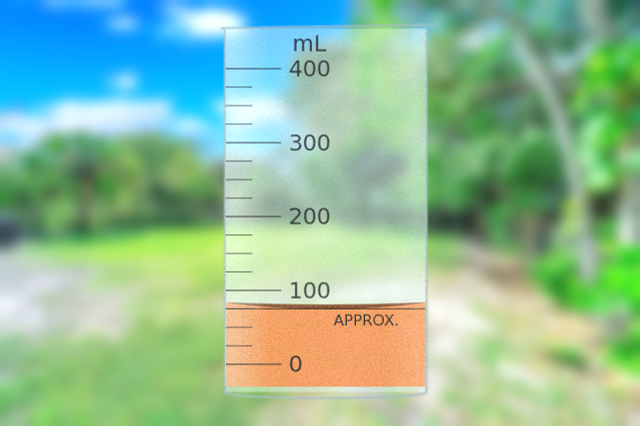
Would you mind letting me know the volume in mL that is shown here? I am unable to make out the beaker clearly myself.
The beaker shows 75 mL
